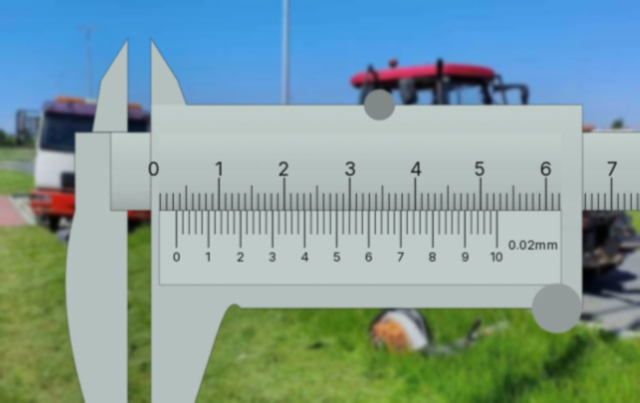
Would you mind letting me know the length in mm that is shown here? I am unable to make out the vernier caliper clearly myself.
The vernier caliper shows 3.5 mm
